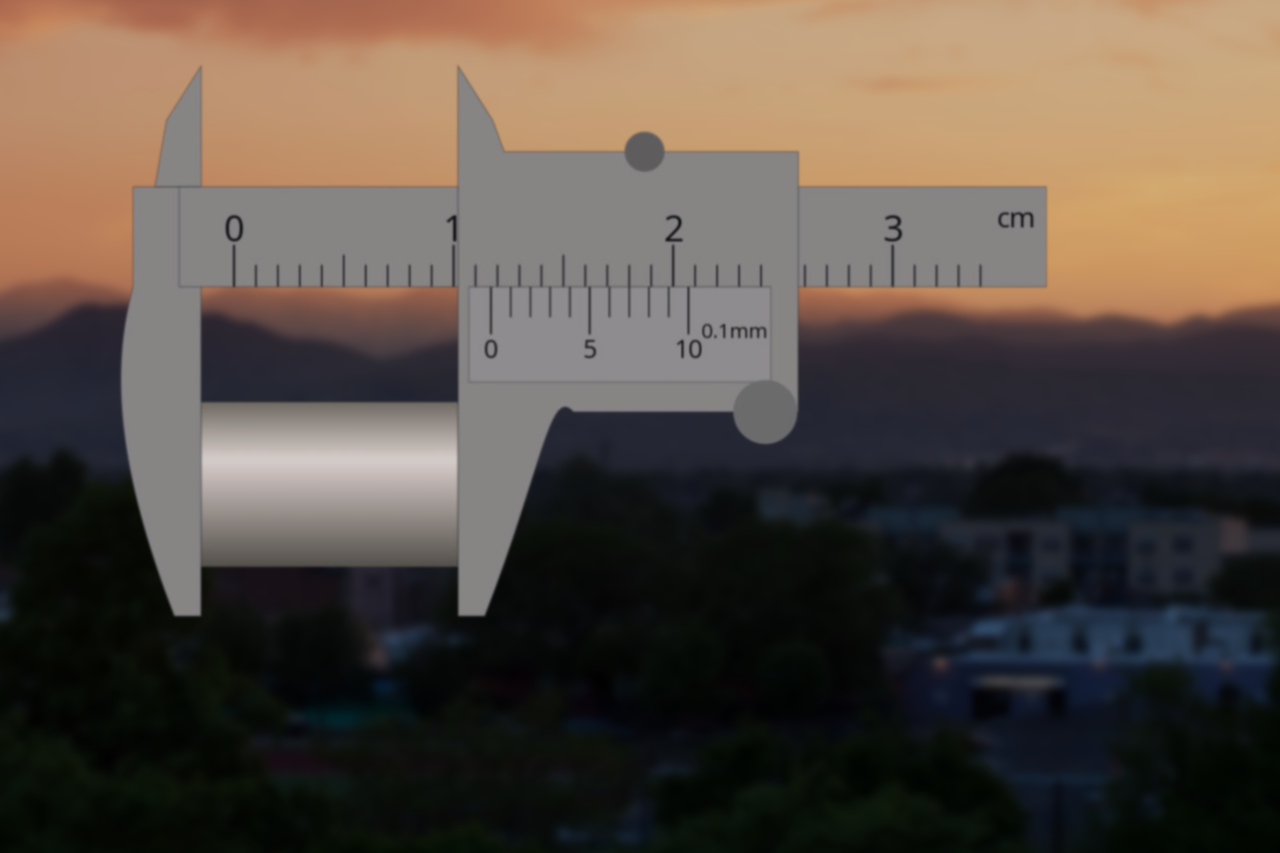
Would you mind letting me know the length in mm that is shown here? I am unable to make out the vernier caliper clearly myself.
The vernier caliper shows 11.7 mm
